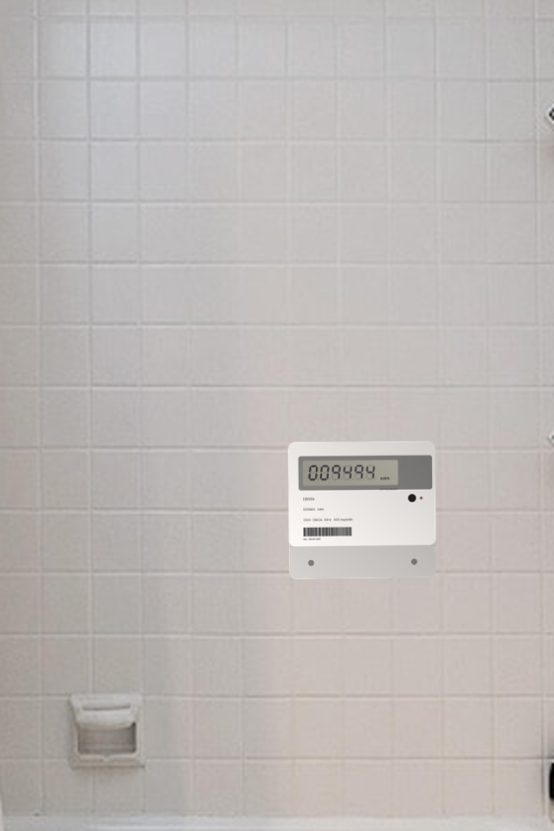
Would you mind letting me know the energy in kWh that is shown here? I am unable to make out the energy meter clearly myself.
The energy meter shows 9494 kWh
